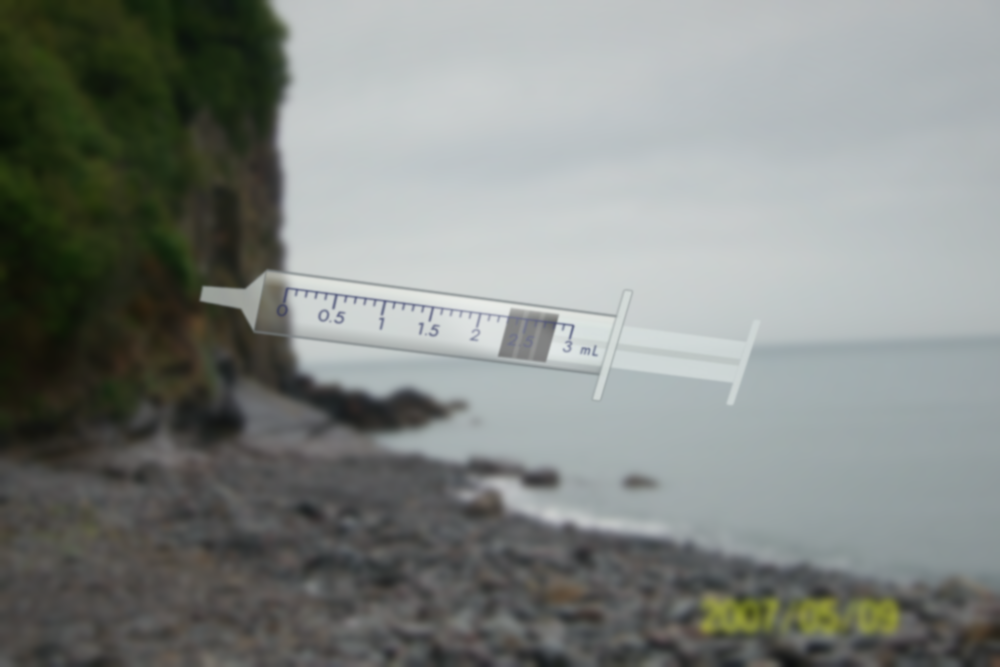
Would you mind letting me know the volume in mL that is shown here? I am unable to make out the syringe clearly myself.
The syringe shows 2.3 mL
